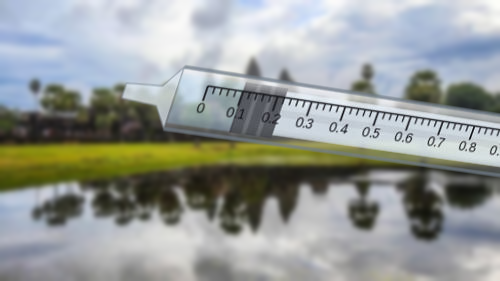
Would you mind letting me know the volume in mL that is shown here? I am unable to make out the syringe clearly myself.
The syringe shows 0.1 mL
